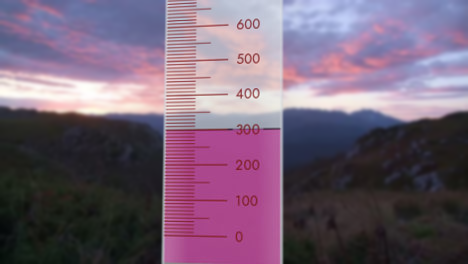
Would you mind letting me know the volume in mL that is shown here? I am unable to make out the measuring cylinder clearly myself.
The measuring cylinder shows 300 mL
